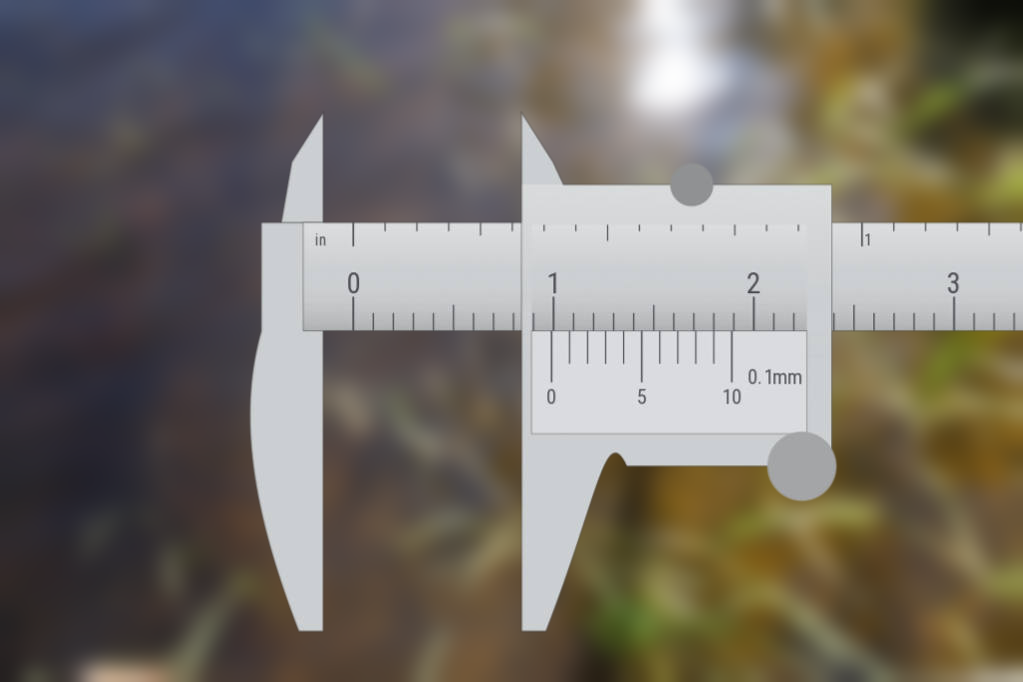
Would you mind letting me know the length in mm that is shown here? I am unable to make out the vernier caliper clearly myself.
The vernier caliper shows 9.9 mm
